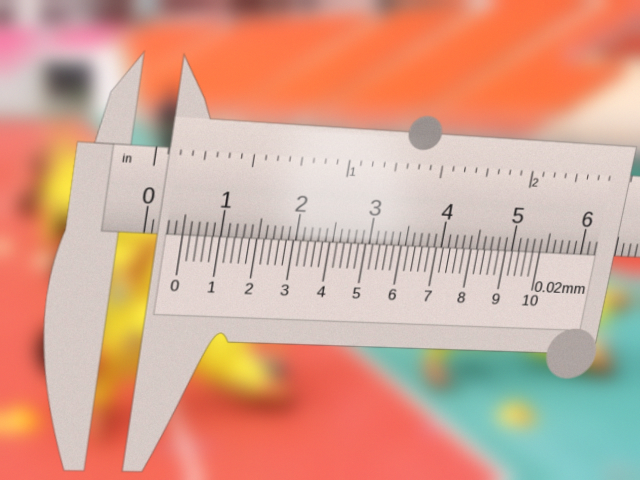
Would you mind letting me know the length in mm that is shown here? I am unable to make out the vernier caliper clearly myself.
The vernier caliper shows 5.0 mm
